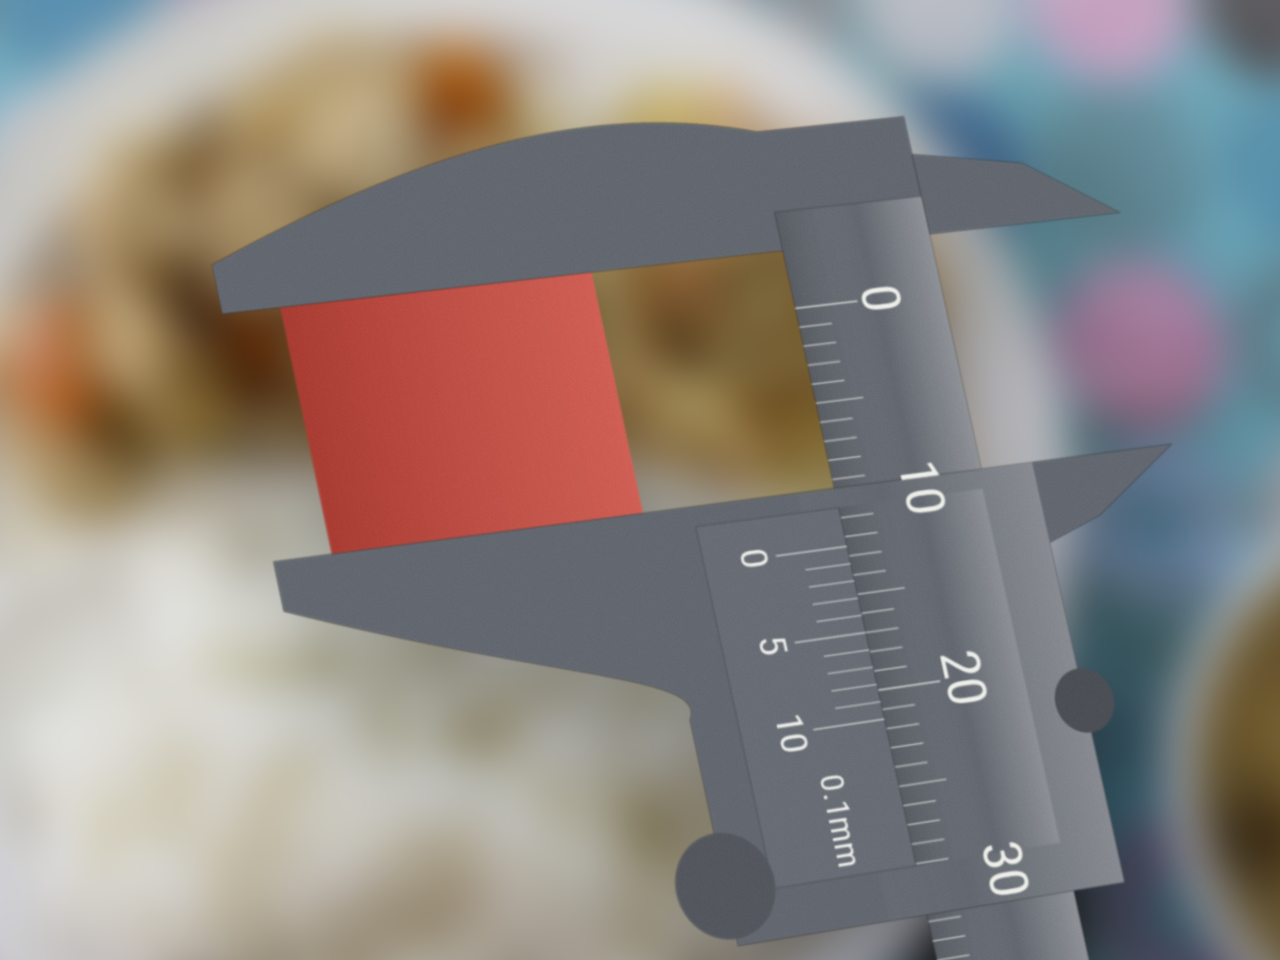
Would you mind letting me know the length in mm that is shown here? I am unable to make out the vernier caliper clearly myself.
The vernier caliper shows 12.5 mm
